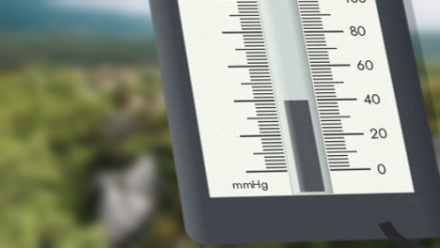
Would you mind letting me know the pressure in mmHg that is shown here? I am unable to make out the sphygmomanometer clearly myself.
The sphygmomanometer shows 40 mmHg
